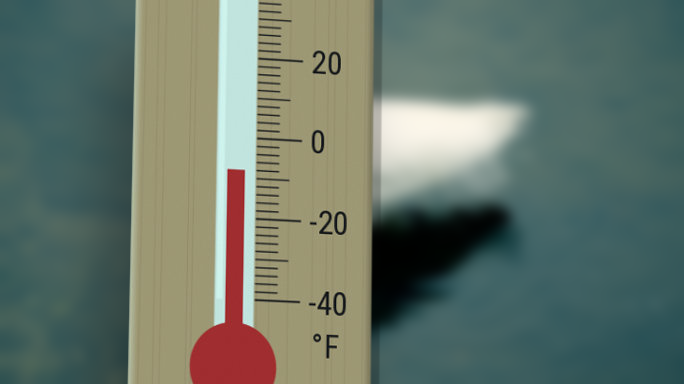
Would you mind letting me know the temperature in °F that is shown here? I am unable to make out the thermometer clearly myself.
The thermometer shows -8 °F
